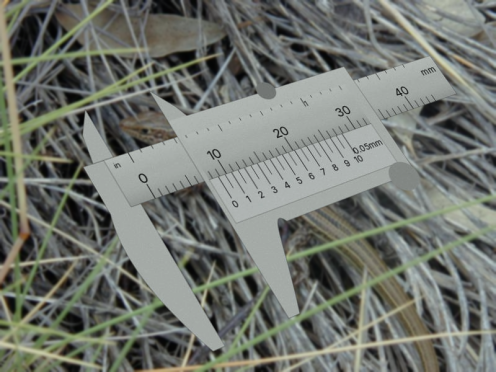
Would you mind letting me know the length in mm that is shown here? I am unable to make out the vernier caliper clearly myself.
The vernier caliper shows 8.8 mm
